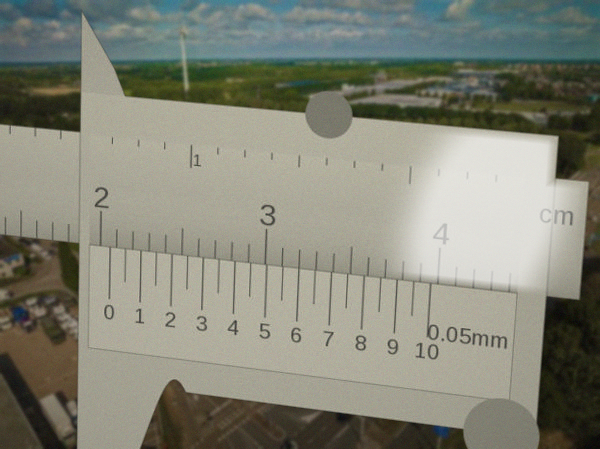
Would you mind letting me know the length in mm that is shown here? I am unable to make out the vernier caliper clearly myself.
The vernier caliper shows 20.6 mm
